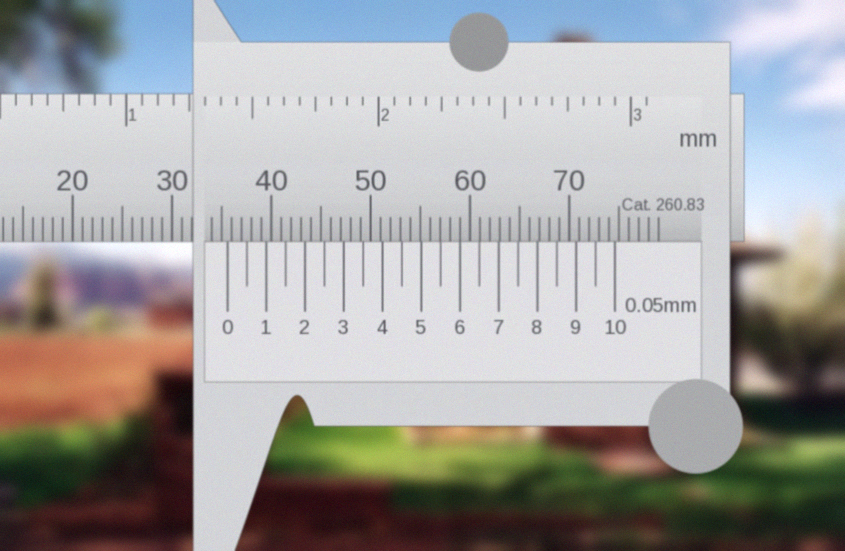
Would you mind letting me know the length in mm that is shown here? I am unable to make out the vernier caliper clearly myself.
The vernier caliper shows 35.6 mm
